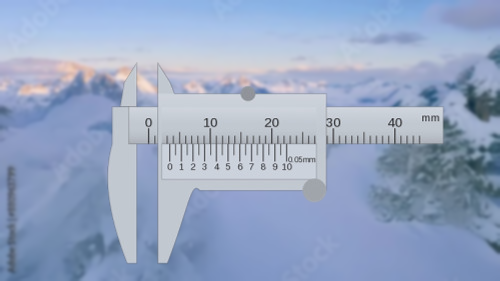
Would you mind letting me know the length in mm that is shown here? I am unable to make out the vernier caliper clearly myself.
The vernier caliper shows 3.4 mm
